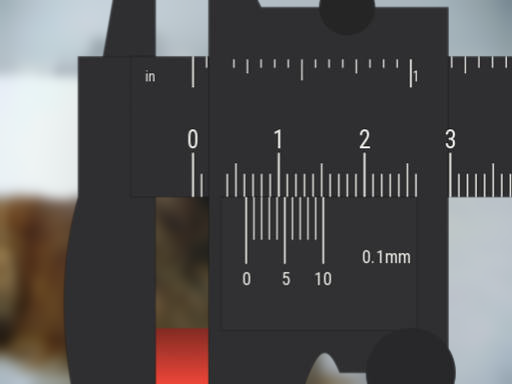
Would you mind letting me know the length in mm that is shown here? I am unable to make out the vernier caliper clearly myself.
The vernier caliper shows 6.2 mm
